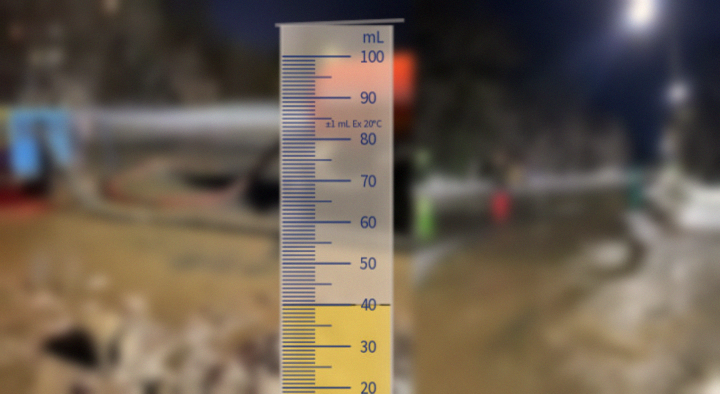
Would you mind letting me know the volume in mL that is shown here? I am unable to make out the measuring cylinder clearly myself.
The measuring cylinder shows 40 mL
